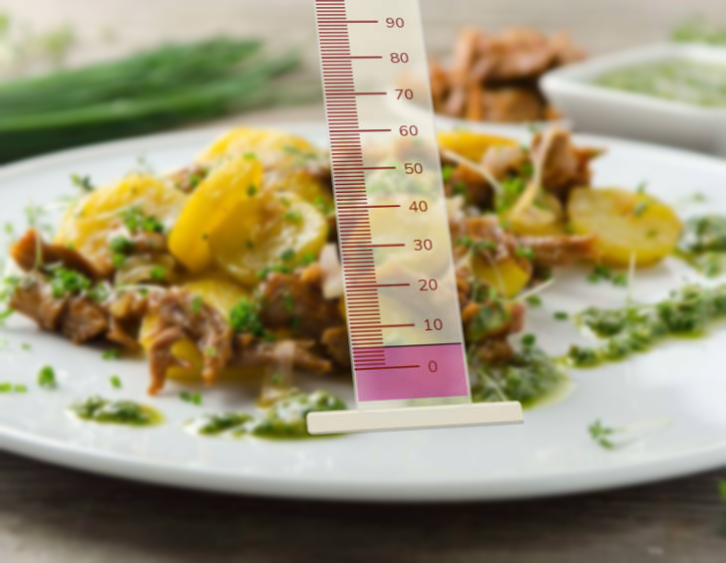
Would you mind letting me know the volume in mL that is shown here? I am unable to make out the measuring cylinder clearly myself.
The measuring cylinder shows 5 mL
